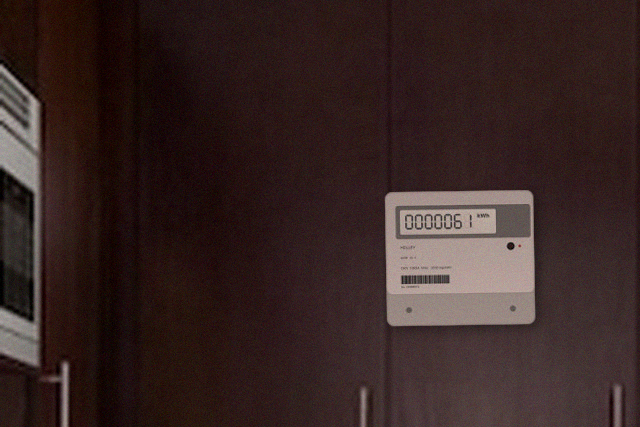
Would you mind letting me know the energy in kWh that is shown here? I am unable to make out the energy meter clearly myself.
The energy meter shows 61 kWh
